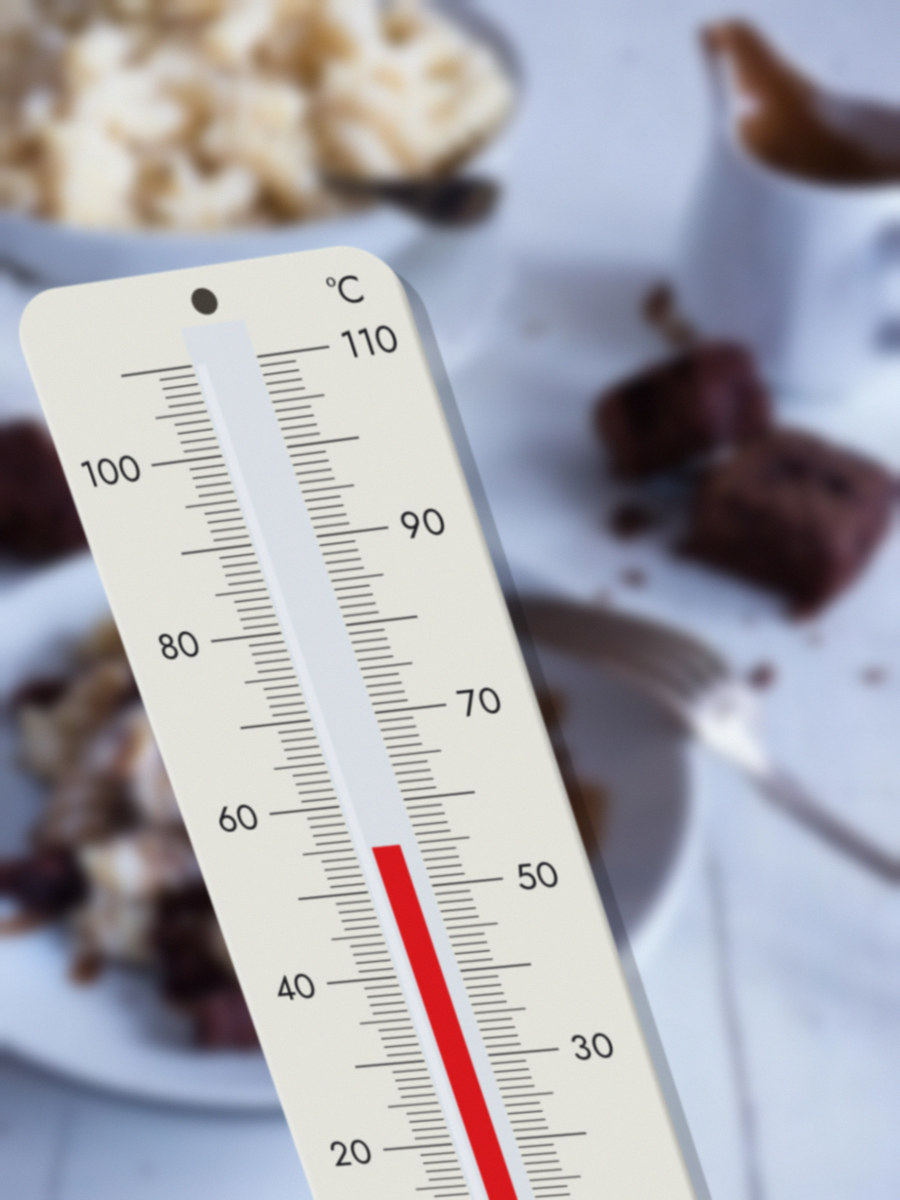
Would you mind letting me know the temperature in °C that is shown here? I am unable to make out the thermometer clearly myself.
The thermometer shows 55 °C
